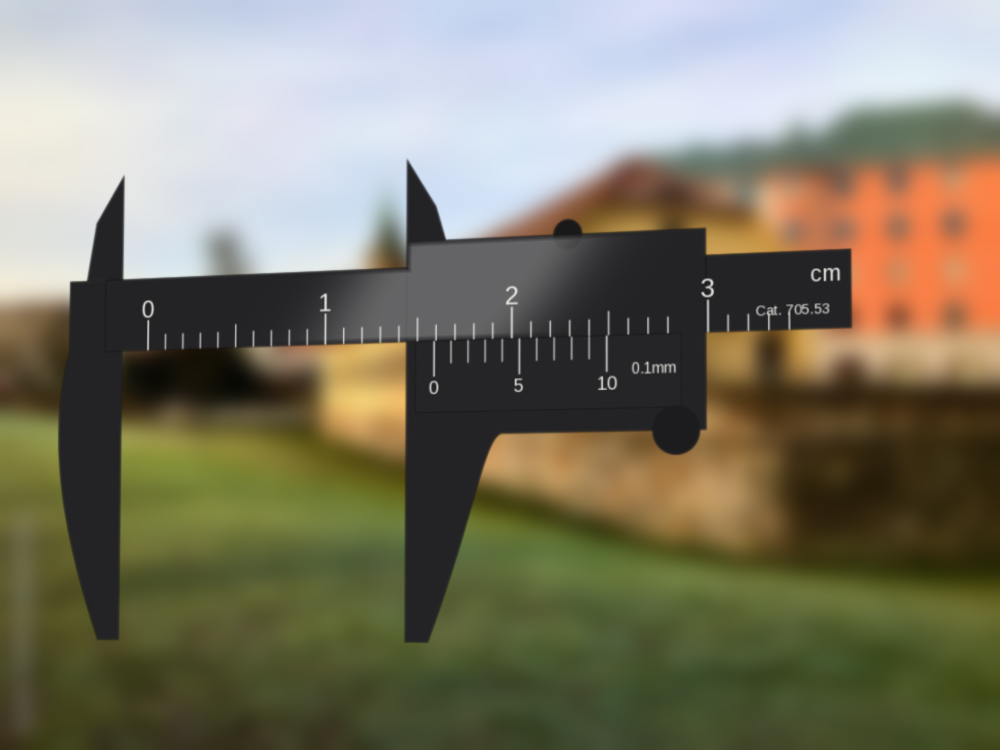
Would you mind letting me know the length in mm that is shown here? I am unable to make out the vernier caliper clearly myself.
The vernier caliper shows 15.9 mm
